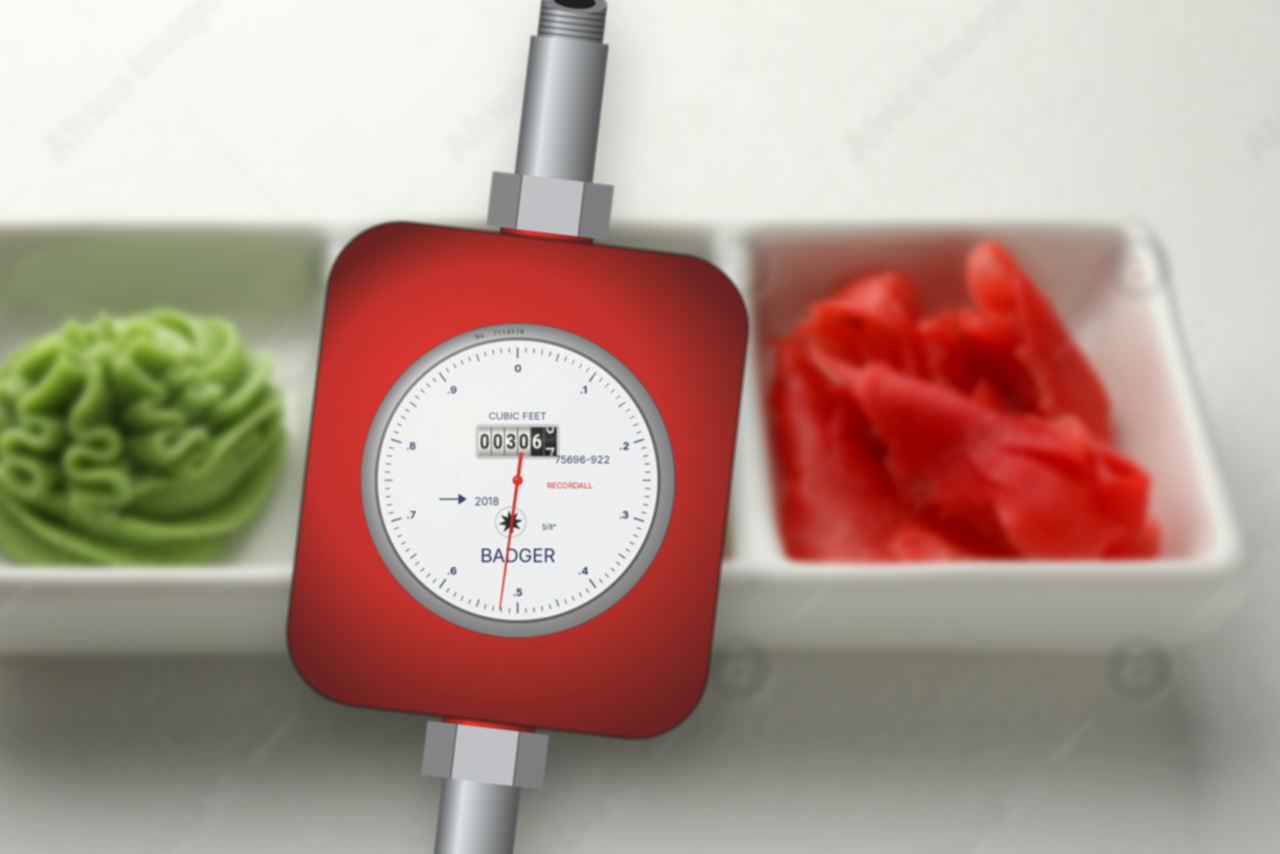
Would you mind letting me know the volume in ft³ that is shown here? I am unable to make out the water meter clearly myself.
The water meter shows 3066.52 ft³
